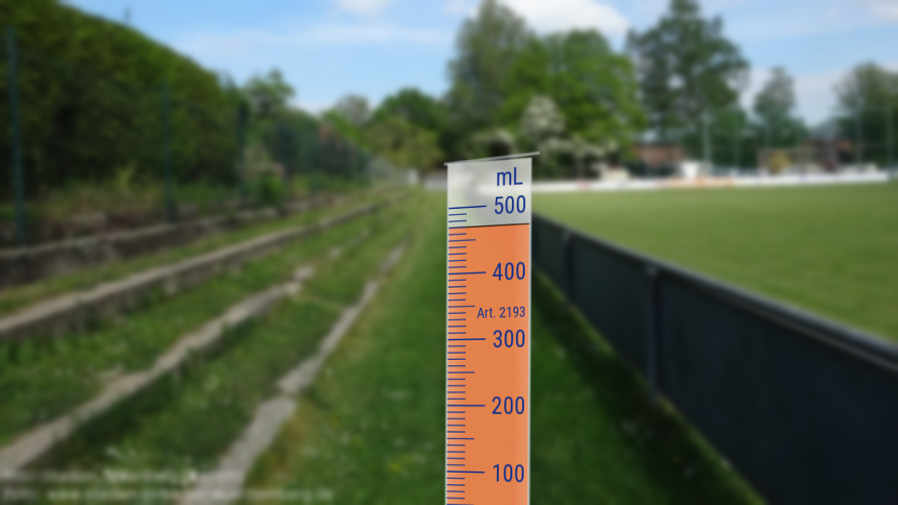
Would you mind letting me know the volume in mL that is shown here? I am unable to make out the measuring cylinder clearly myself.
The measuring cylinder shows 470 mL
